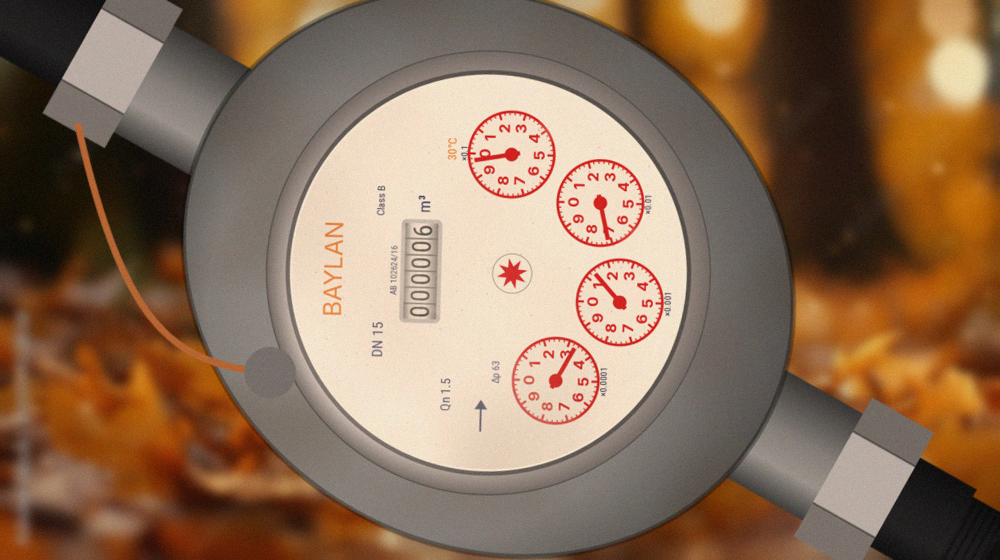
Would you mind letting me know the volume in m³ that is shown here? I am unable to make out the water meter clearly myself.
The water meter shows 5.9713 m³
